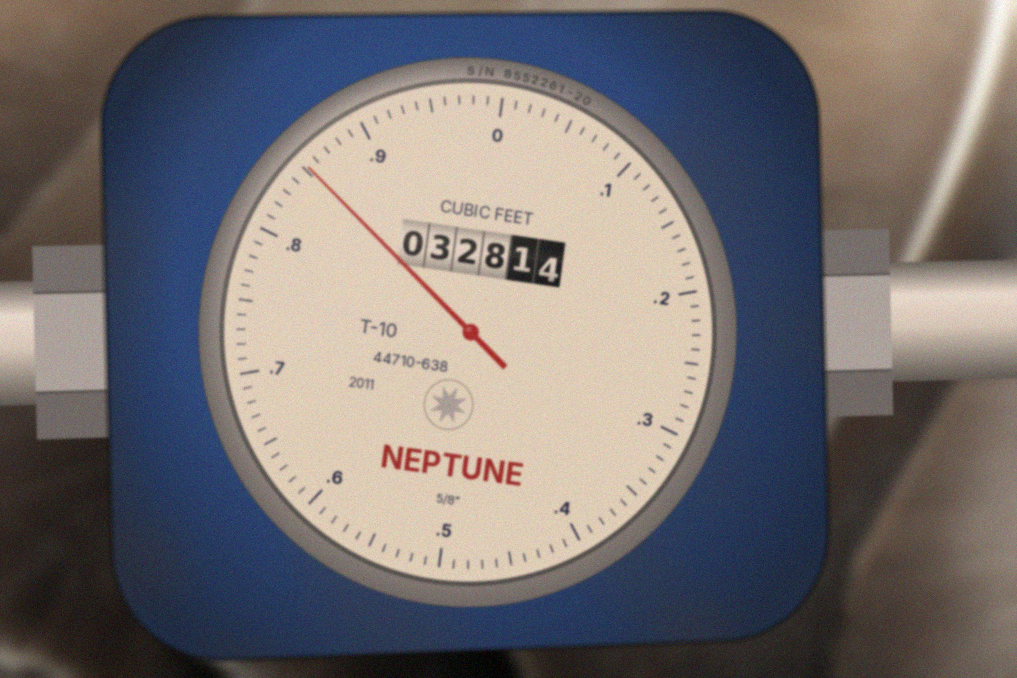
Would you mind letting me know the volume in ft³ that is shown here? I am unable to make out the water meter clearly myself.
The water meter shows 32813.85 ft³
